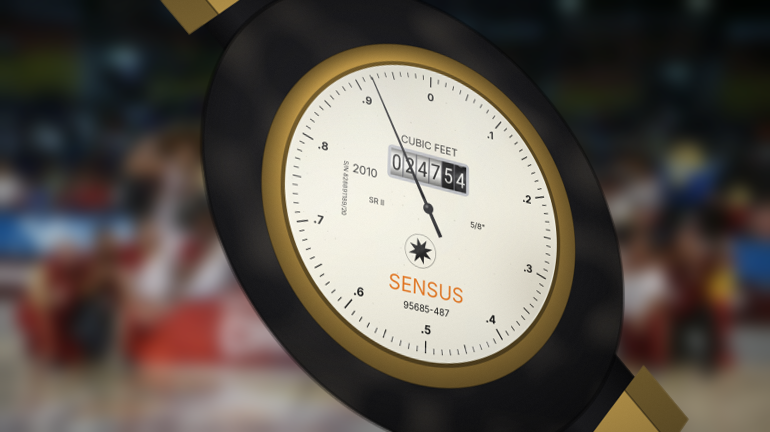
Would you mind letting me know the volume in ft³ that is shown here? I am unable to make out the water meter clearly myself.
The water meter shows 24753.92 ft³
